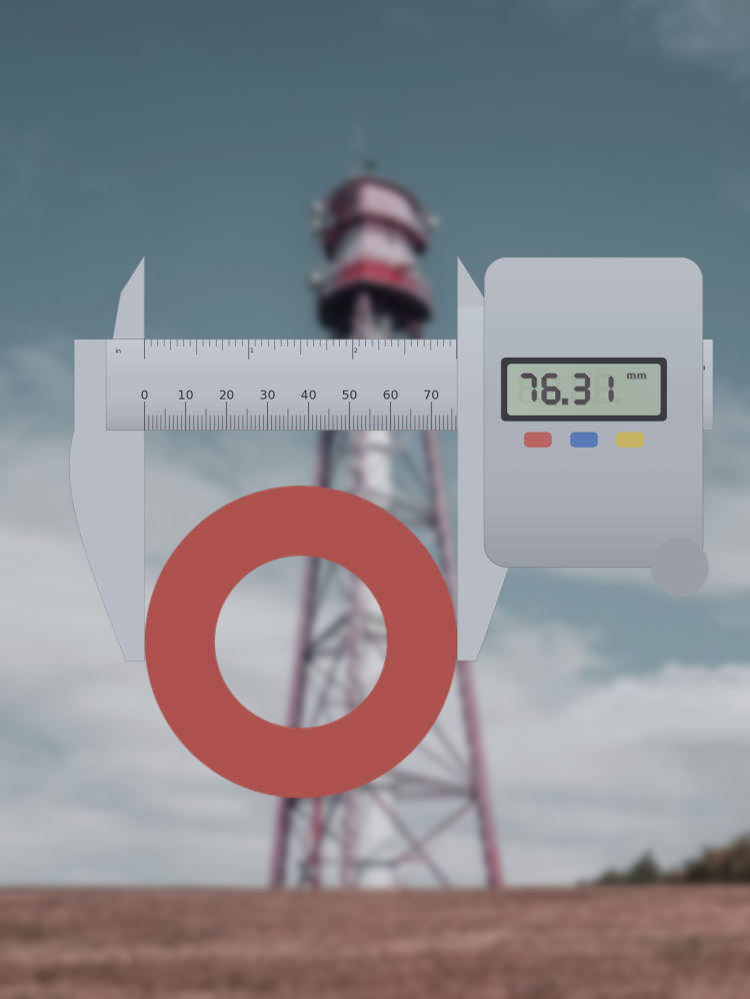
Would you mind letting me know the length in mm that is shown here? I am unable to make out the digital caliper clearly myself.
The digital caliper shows 76.31 mm
